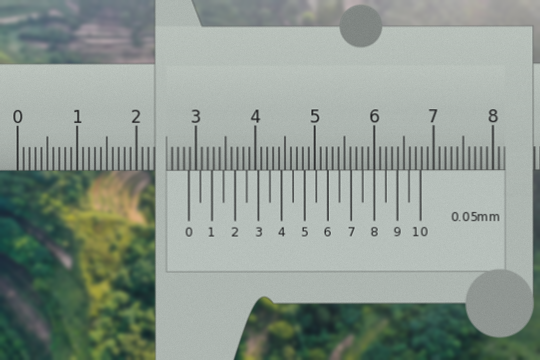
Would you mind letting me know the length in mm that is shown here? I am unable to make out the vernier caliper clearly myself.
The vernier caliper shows 28.8 mm
